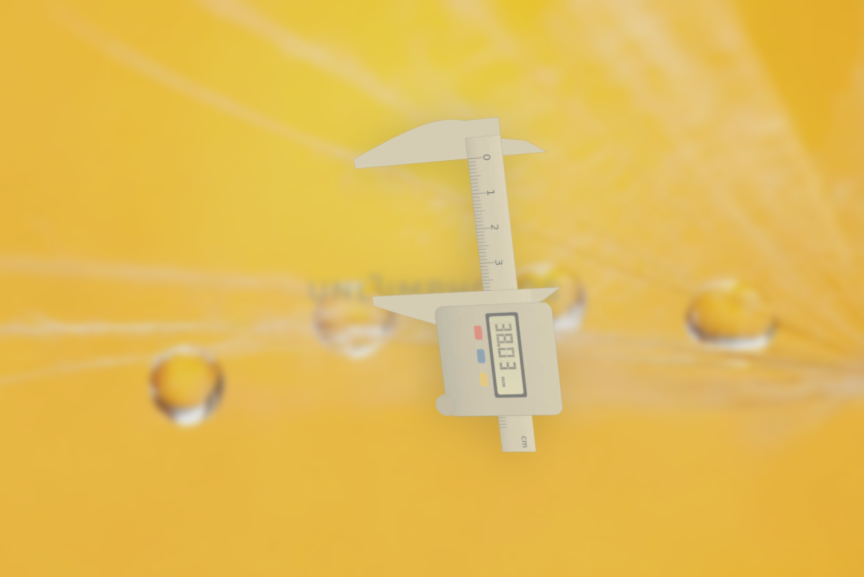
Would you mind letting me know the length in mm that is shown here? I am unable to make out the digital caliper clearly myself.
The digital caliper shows 38.03 mm
